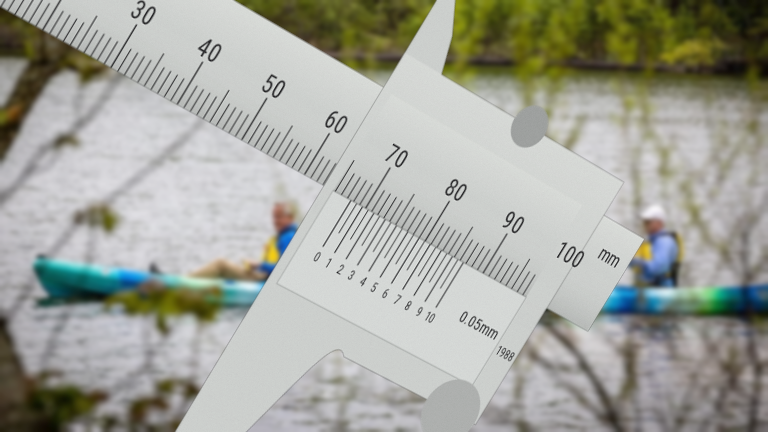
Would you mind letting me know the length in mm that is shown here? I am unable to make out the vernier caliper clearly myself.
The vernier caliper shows 67.6 mm
